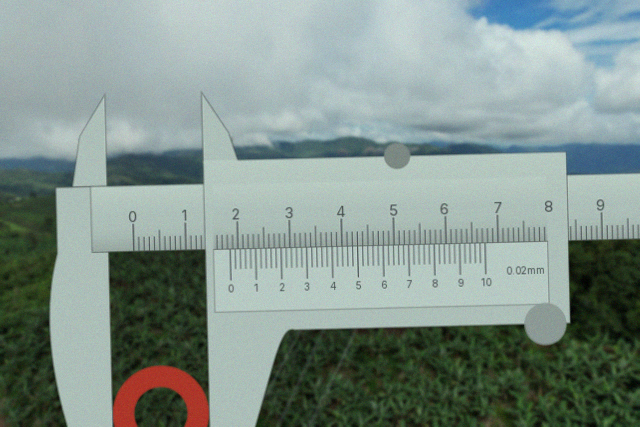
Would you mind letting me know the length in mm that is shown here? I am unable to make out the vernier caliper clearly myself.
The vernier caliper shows 18.5 mm
